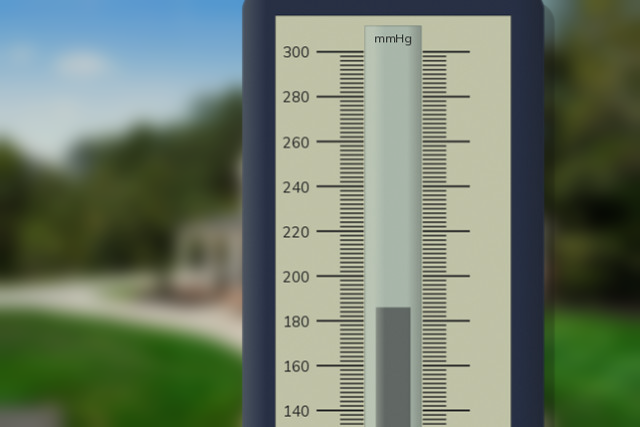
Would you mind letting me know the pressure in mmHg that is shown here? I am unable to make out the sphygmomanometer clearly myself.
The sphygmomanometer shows 186 mmHg
